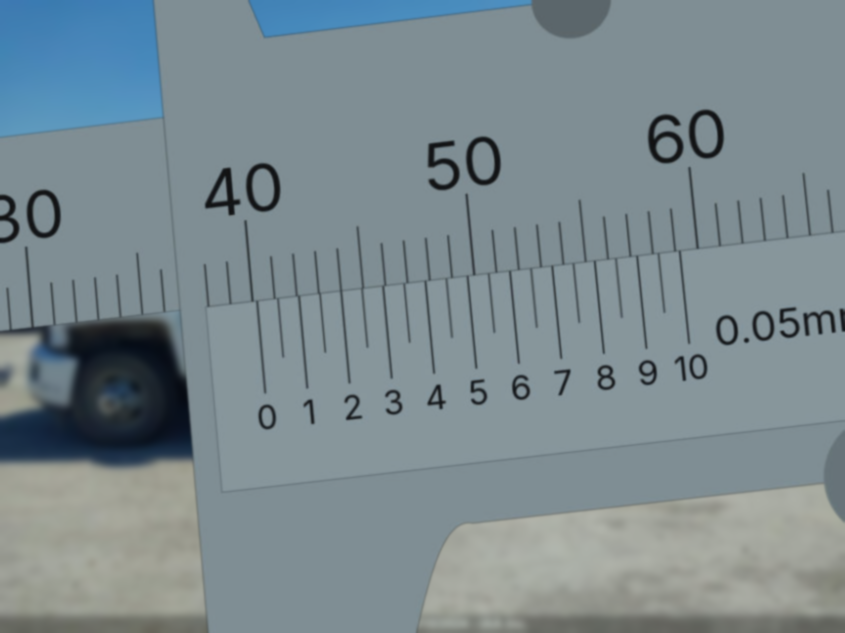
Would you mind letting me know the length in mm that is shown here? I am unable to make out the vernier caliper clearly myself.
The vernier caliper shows 40.2 mm
